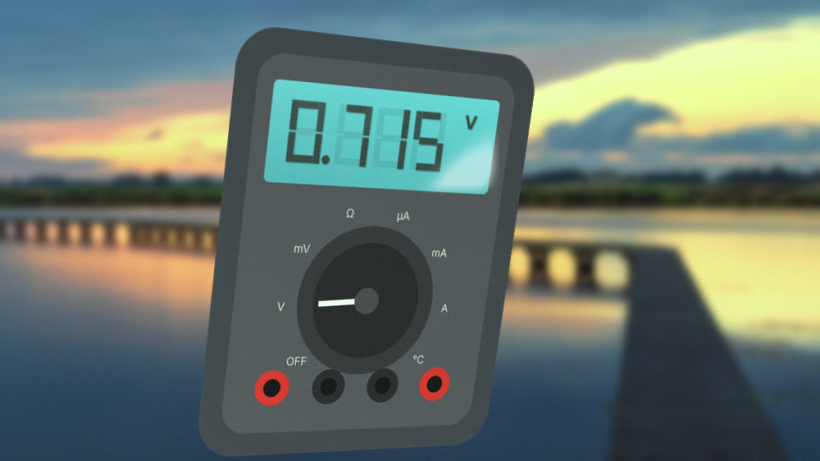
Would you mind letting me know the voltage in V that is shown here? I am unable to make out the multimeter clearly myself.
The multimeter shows 0.715 V
